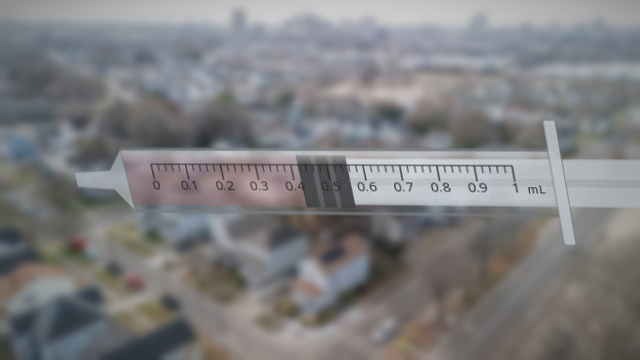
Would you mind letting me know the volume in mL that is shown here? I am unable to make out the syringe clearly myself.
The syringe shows 0.42 mL
